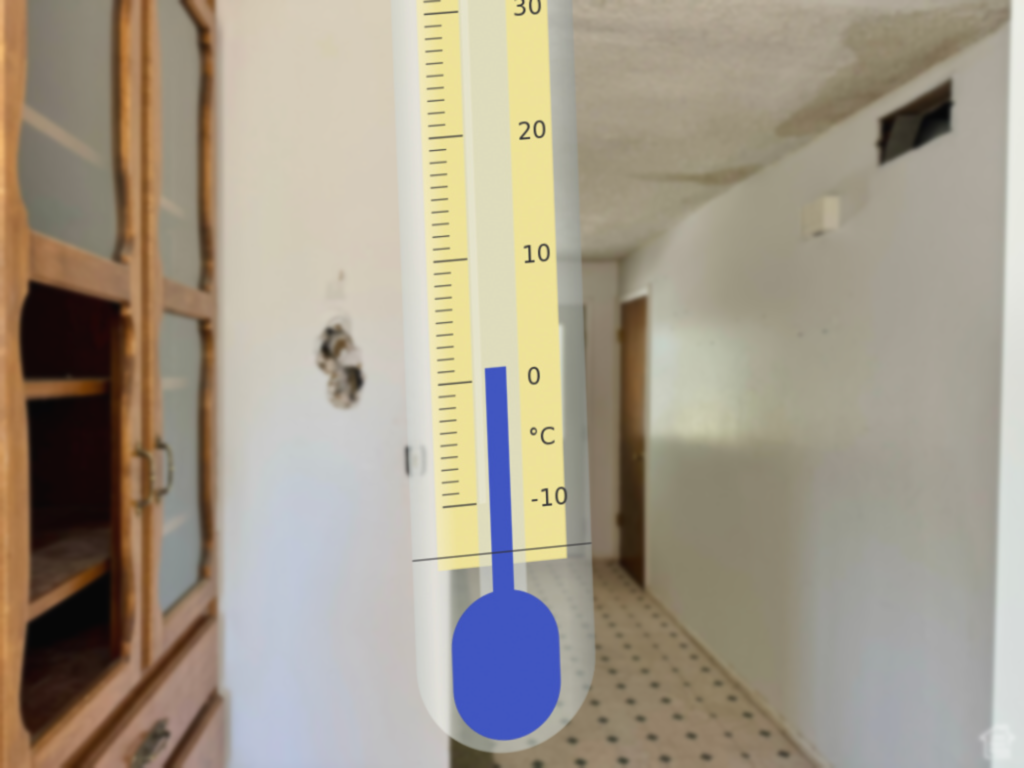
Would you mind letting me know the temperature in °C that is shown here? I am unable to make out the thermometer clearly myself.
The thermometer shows 1 °C
